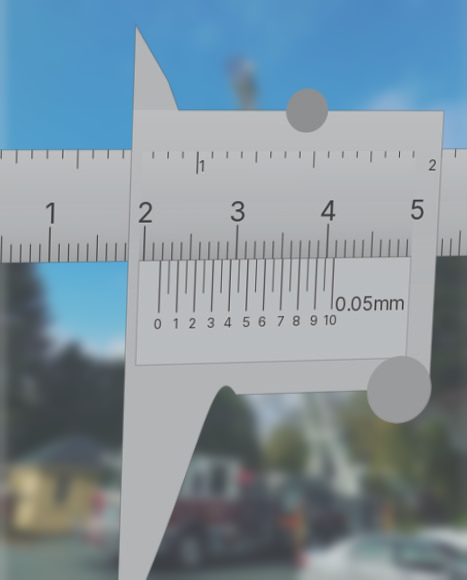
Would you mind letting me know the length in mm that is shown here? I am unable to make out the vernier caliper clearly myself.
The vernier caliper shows 21.8 mm
